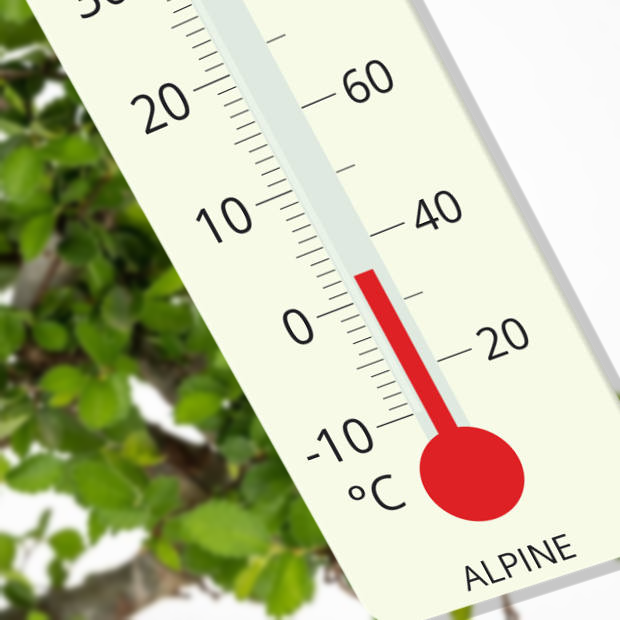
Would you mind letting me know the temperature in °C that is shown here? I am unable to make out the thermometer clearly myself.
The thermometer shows 2 °C
